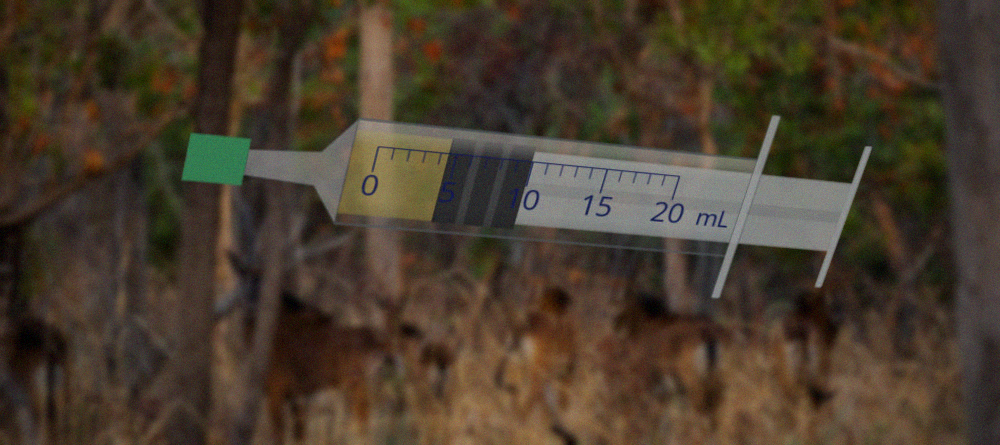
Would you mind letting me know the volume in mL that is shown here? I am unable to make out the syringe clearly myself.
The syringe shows 4.5 mL
